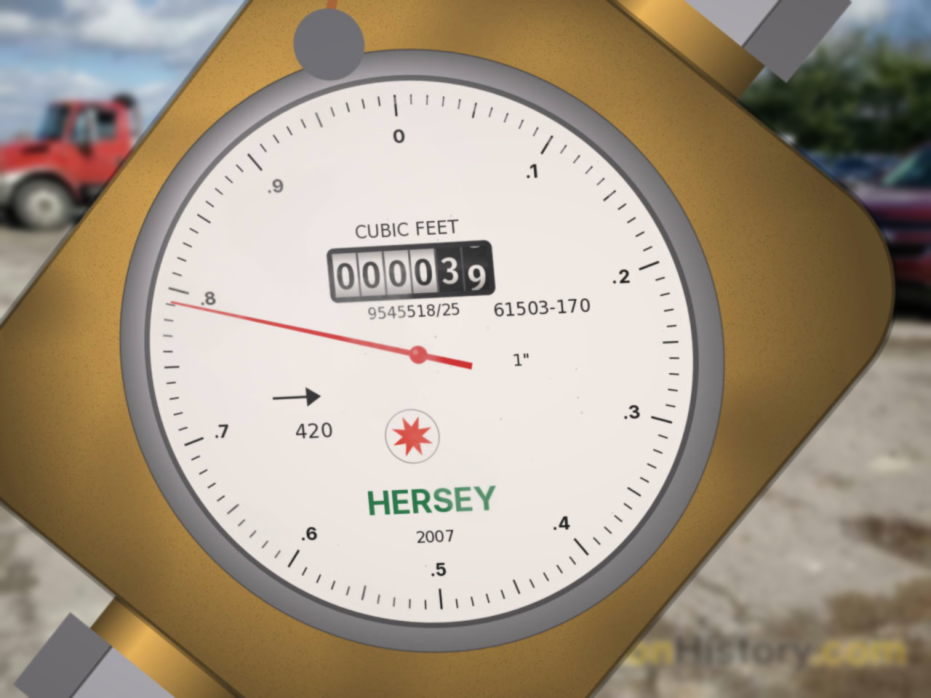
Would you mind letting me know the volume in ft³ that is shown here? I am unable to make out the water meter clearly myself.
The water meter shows 38.79 ft³
